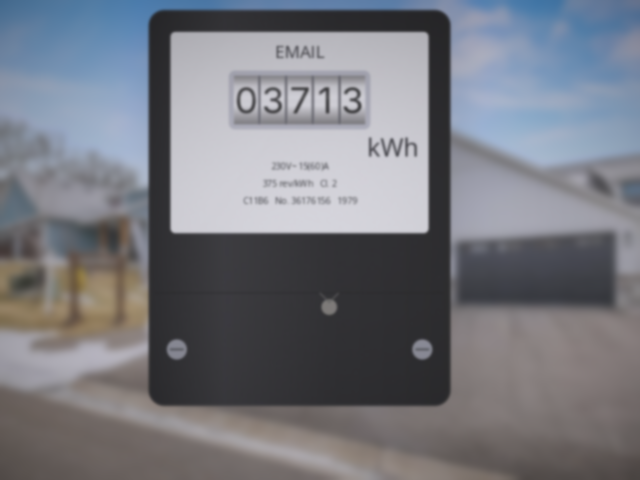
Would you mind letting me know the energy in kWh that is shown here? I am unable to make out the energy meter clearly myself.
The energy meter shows 3713 kWh
